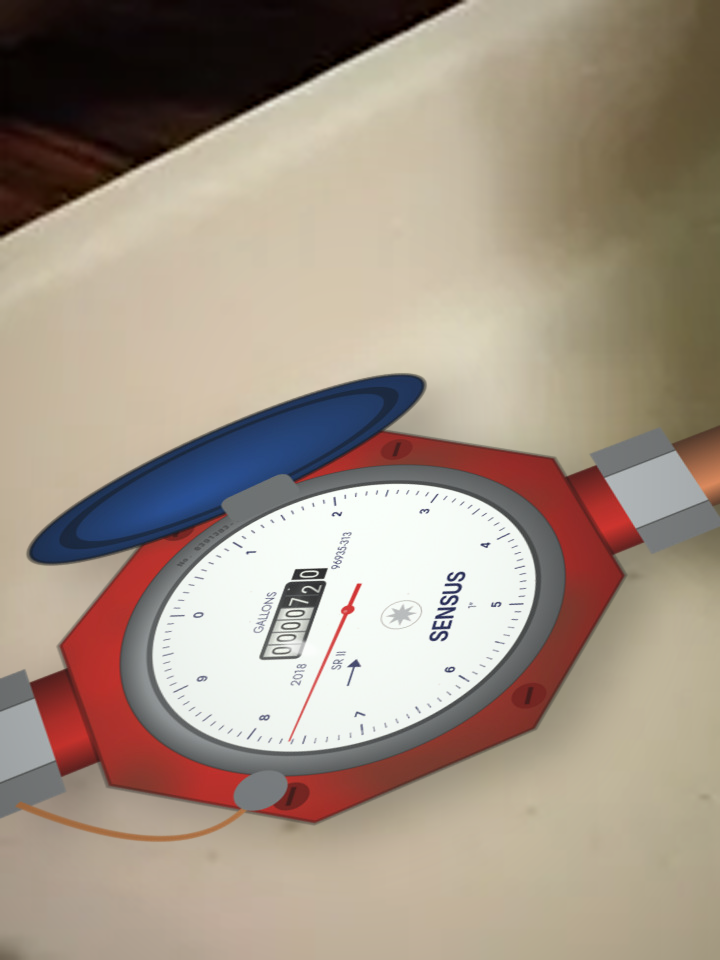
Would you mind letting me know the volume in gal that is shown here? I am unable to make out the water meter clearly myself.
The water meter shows 717.6 gal
